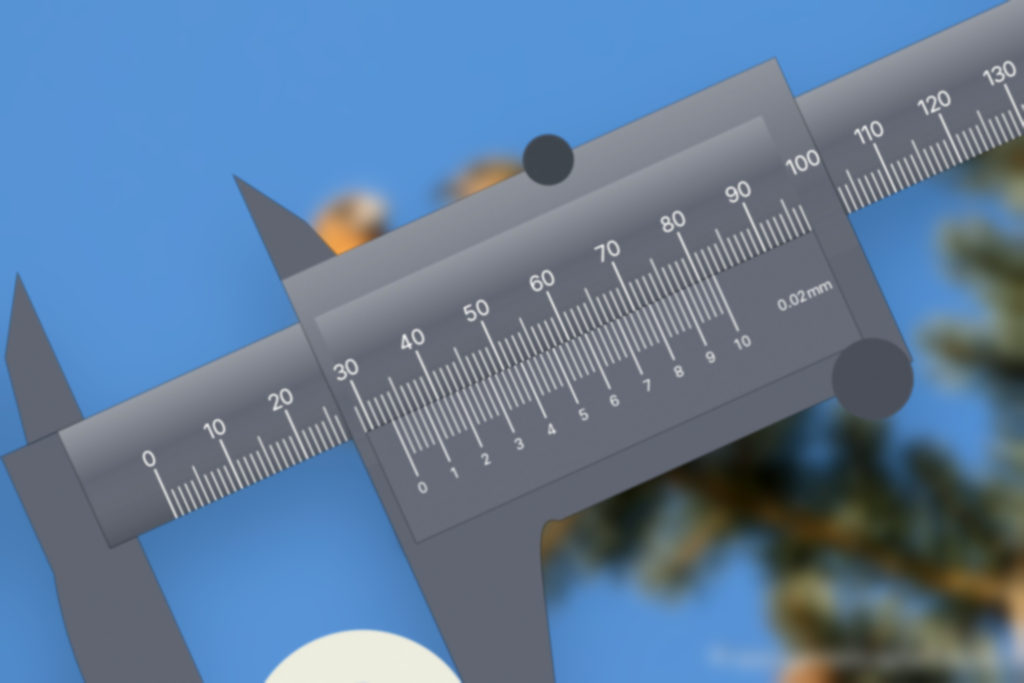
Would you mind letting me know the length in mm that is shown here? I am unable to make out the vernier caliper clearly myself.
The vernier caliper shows 33.0 mm
